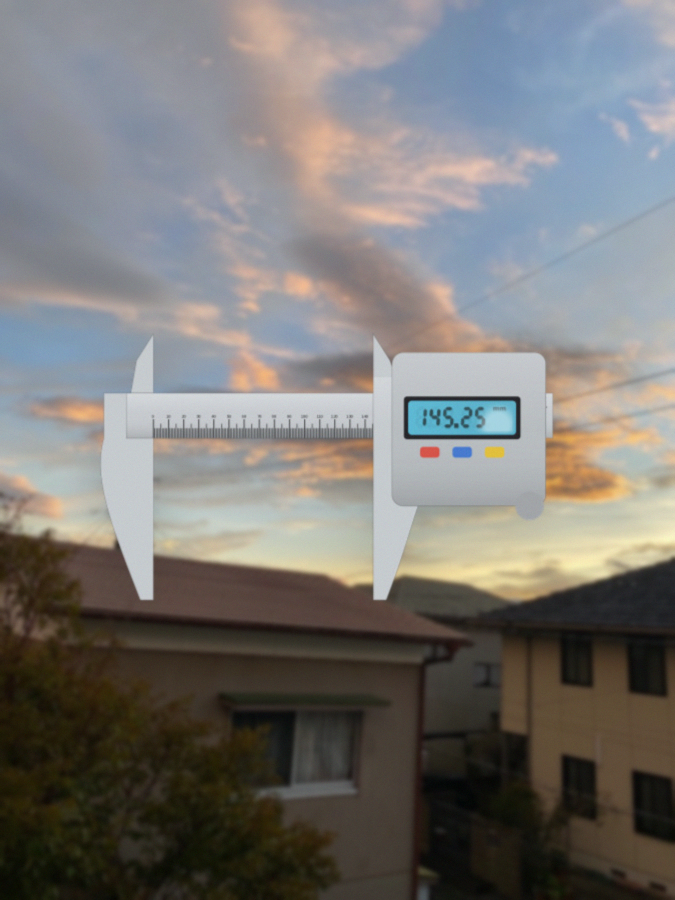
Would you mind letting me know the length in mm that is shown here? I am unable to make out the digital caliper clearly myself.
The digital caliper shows 145.25 mm
